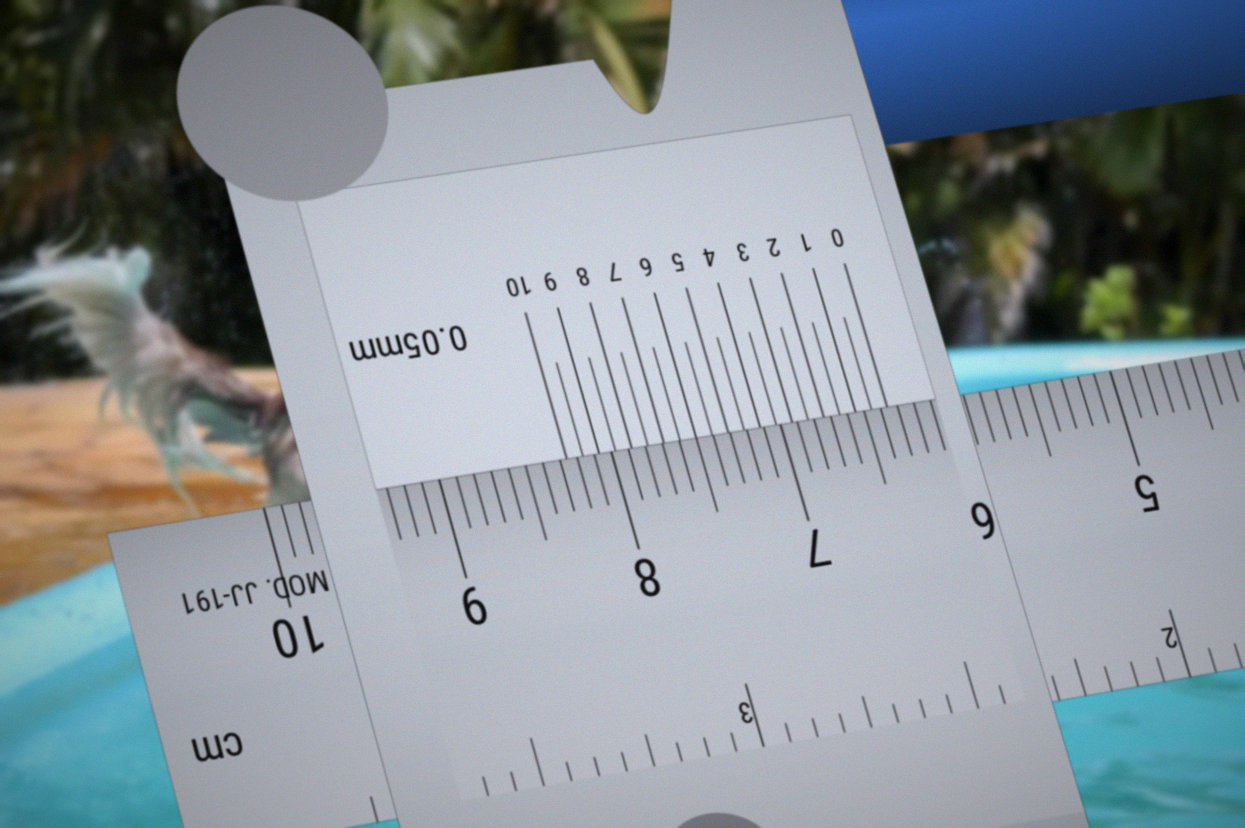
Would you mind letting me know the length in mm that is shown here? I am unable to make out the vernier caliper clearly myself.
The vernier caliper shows 63.6 mm
